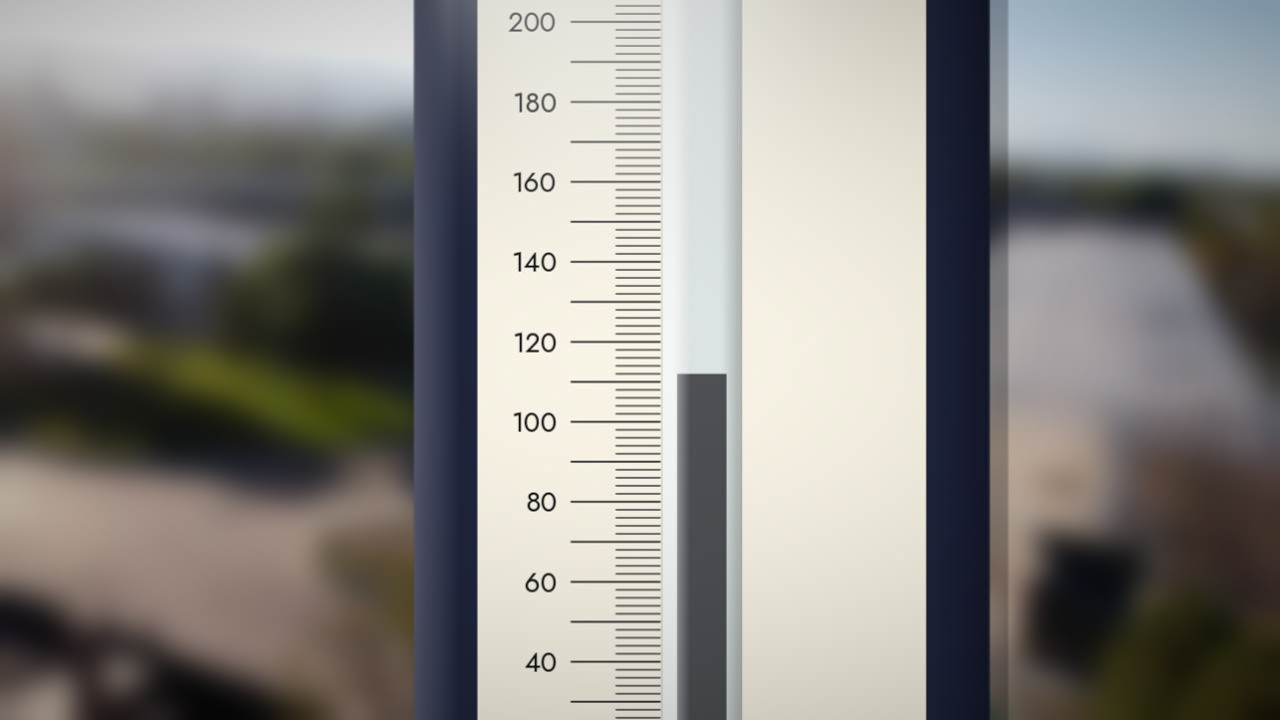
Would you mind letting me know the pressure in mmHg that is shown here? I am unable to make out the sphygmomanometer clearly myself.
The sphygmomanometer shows 112 mmHg
